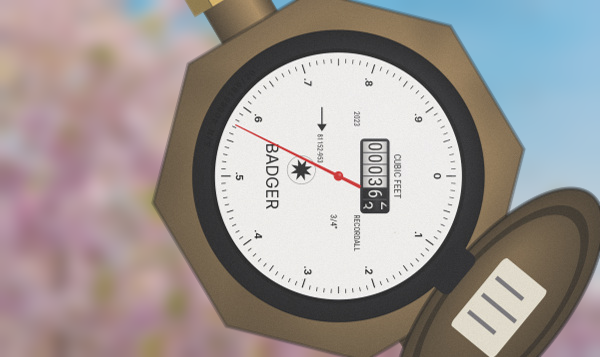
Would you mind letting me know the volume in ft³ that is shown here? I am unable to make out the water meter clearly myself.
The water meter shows 362.57 ft³
